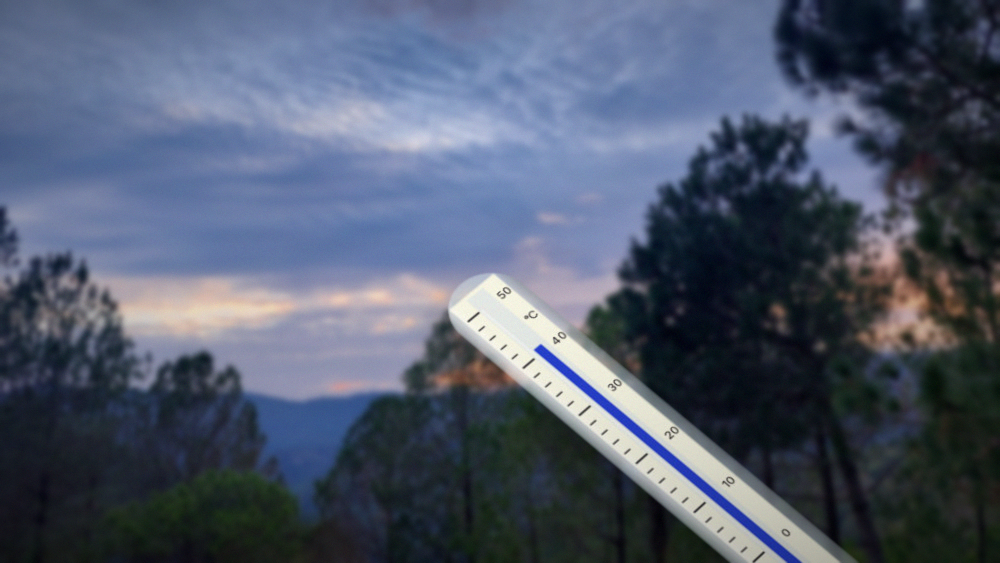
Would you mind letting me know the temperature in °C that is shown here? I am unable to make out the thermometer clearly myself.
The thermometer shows 41 °C
